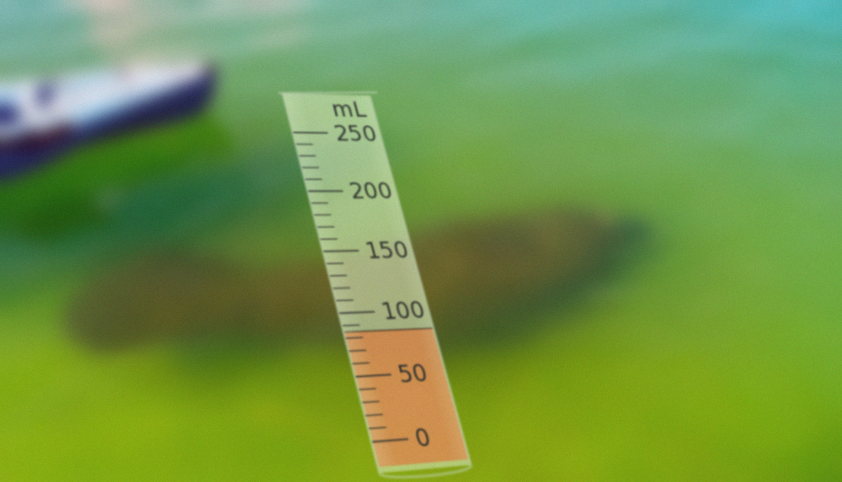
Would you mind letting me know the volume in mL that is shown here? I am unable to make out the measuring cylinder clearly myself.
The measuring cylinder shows 85 mL
